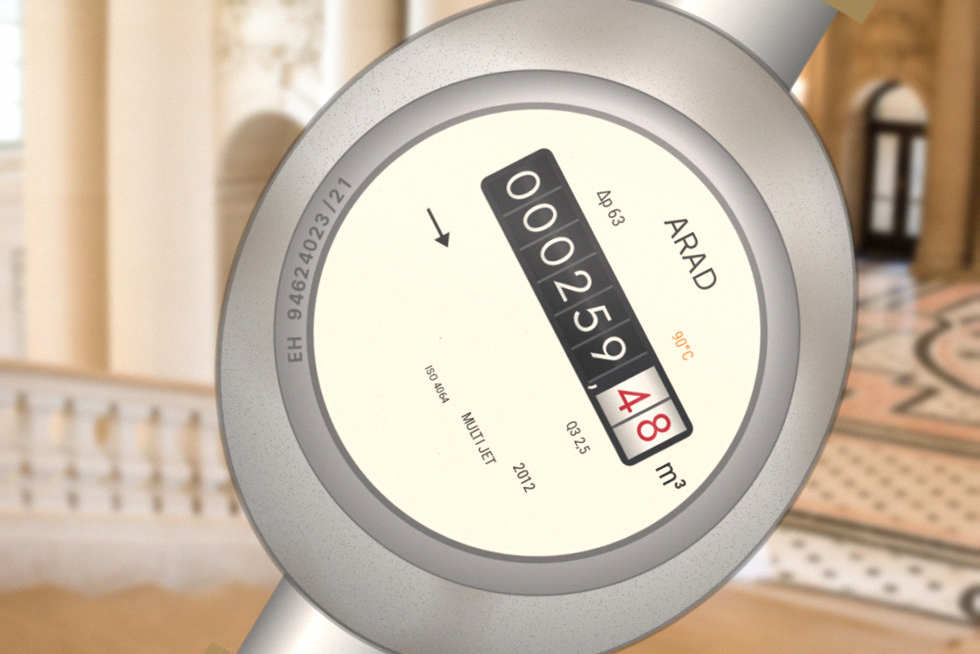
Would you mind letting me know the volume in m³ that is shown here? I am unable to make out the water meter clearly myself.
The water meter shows 259.48 m³
